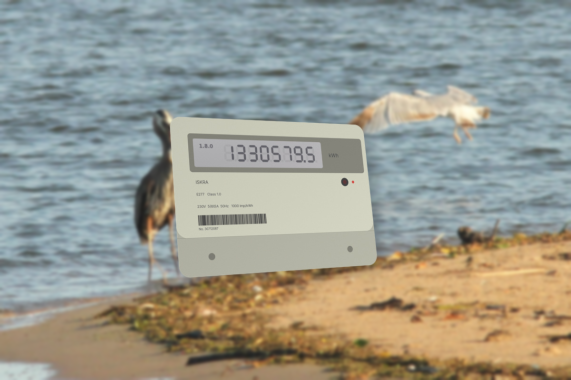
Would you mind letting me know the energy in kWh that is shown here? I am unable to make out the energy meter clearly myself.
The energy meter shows 1330579.5 kWh
